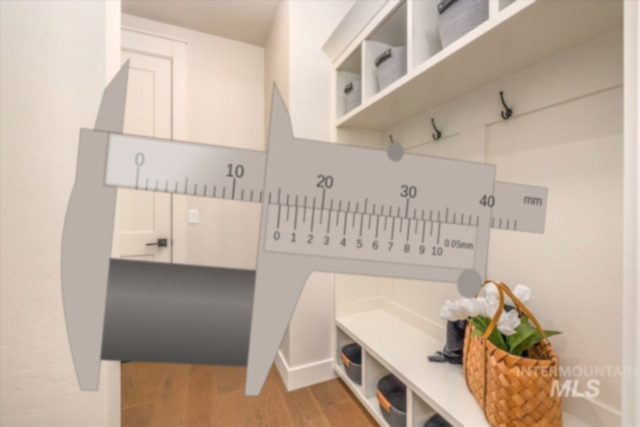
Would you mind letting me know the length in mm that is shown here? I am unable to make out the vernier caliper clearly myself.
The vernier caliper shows 15.2 mm
